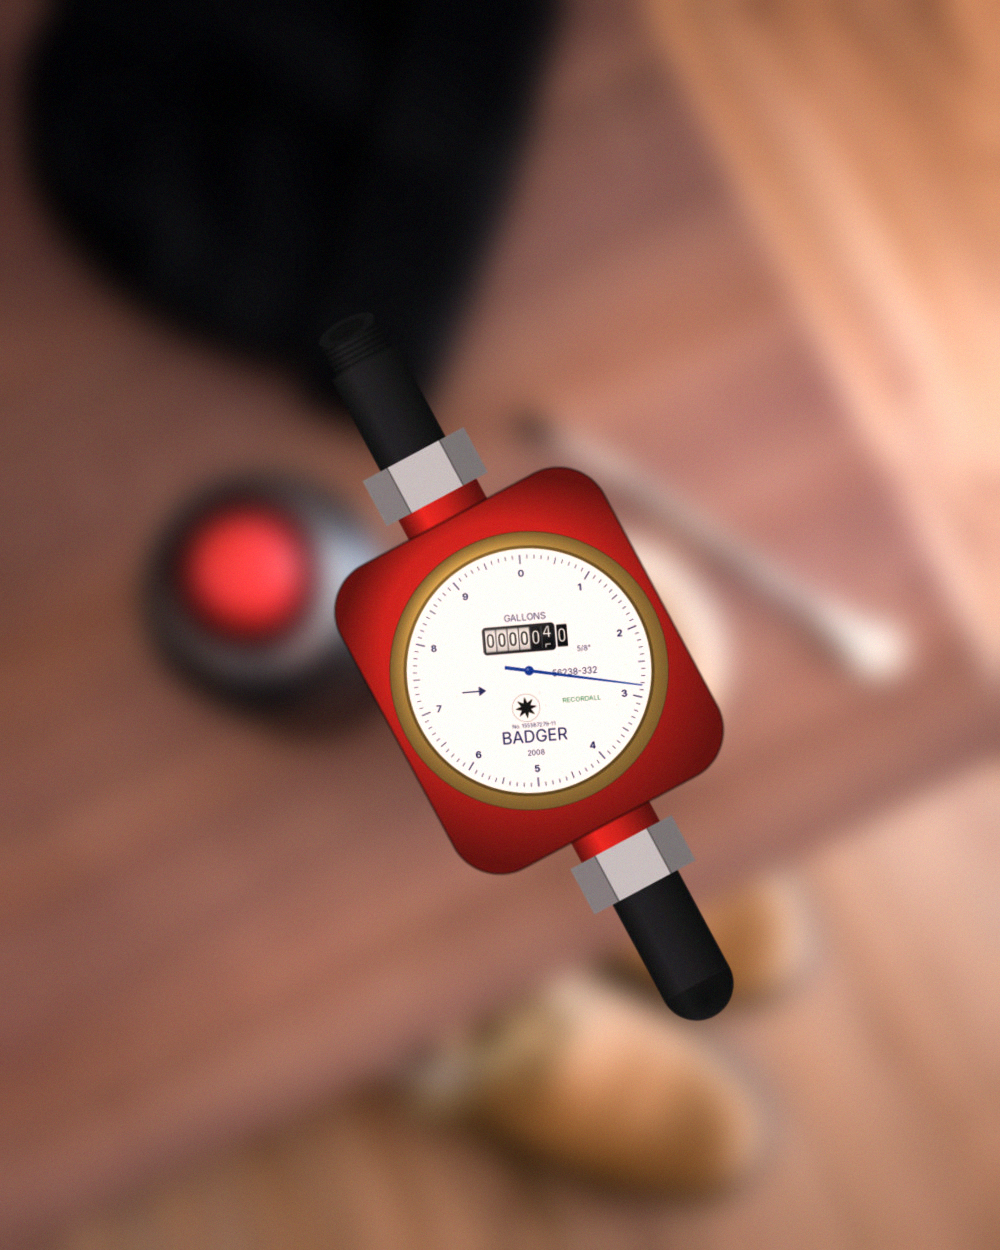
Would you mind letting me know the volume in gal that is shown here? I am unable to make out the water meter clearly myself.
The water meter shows 42.8 gal
